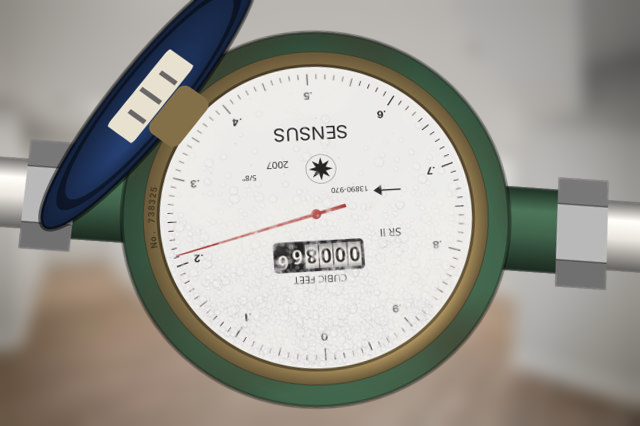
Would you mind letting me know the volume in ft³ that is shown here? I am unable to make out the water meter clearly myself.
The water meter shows 866.21 ft³
